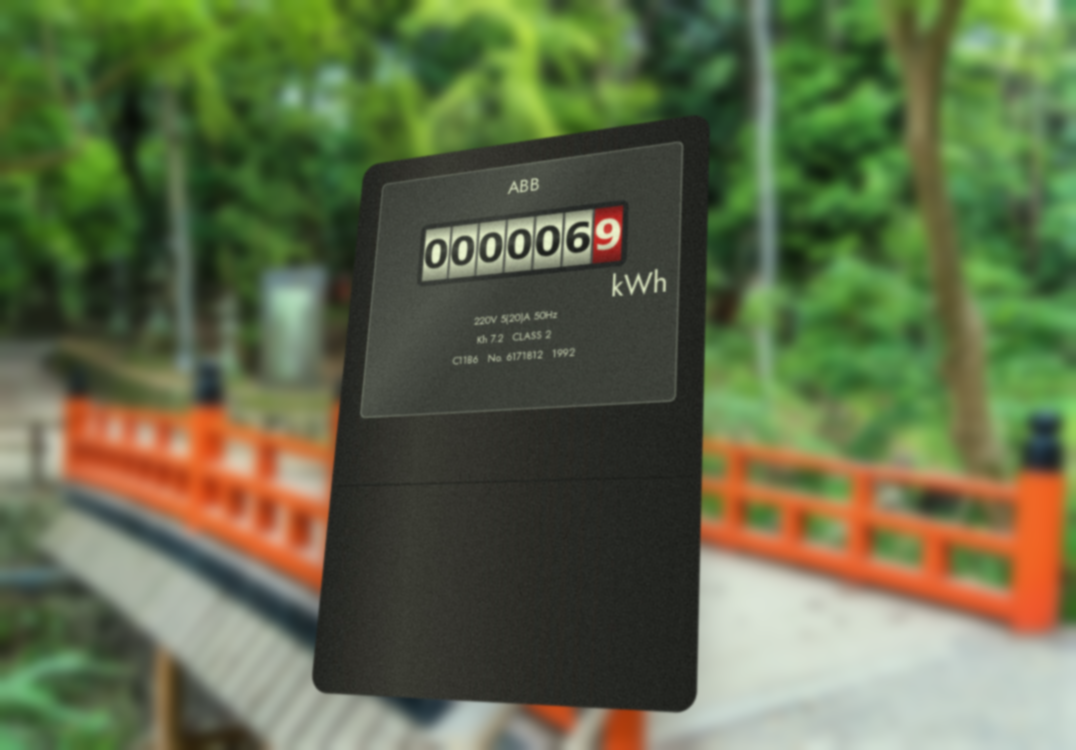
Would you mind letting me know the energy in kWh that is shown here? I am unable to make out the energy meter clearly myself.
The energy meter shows 6.9 kWh
